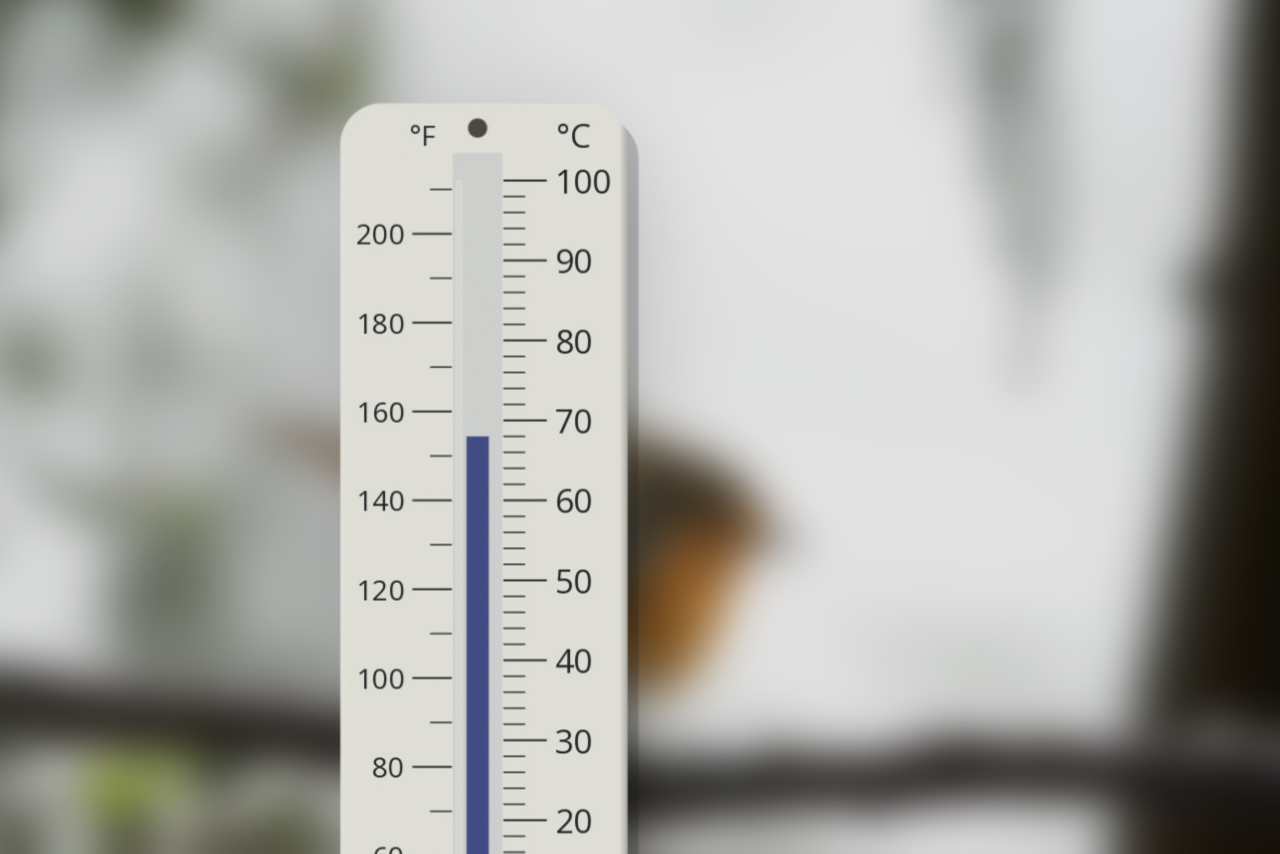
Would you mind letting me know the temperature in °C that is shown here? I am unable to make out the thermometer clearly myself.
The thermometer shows 68 °C
